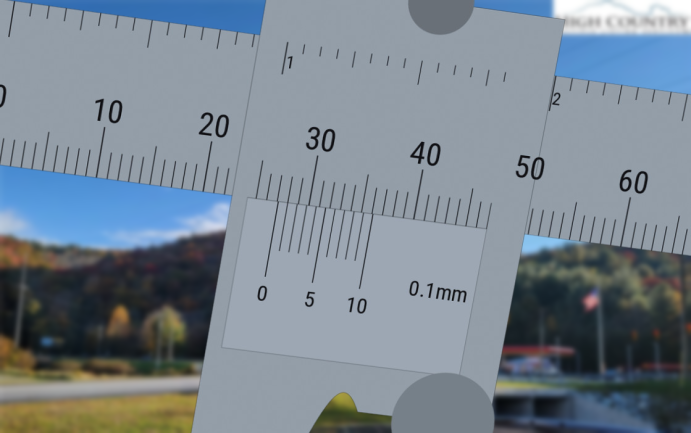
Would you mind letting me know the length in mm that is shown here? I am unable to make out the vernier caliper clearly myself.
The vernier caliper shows 27.1 mm
